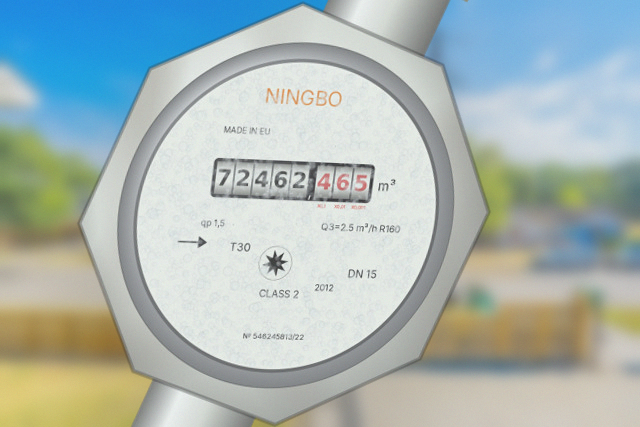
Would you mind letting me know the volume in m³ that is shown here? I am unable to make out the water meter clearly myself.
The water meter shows 72462.465 m³
